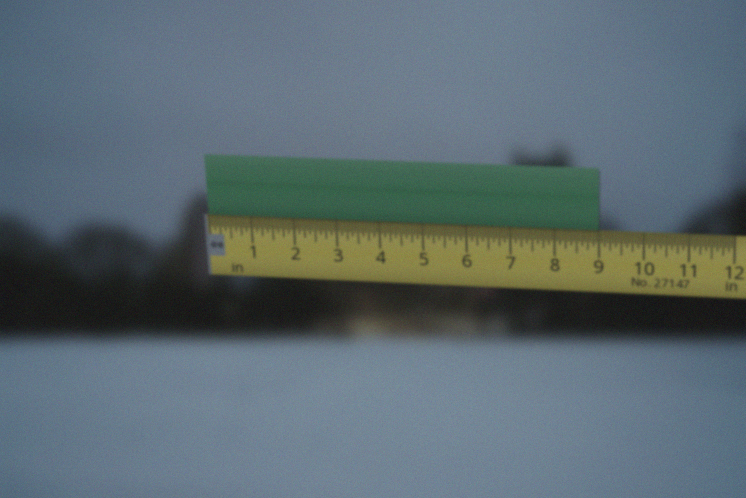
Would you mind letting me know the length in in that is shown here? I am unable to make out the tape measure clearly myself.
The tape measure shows 9 in
